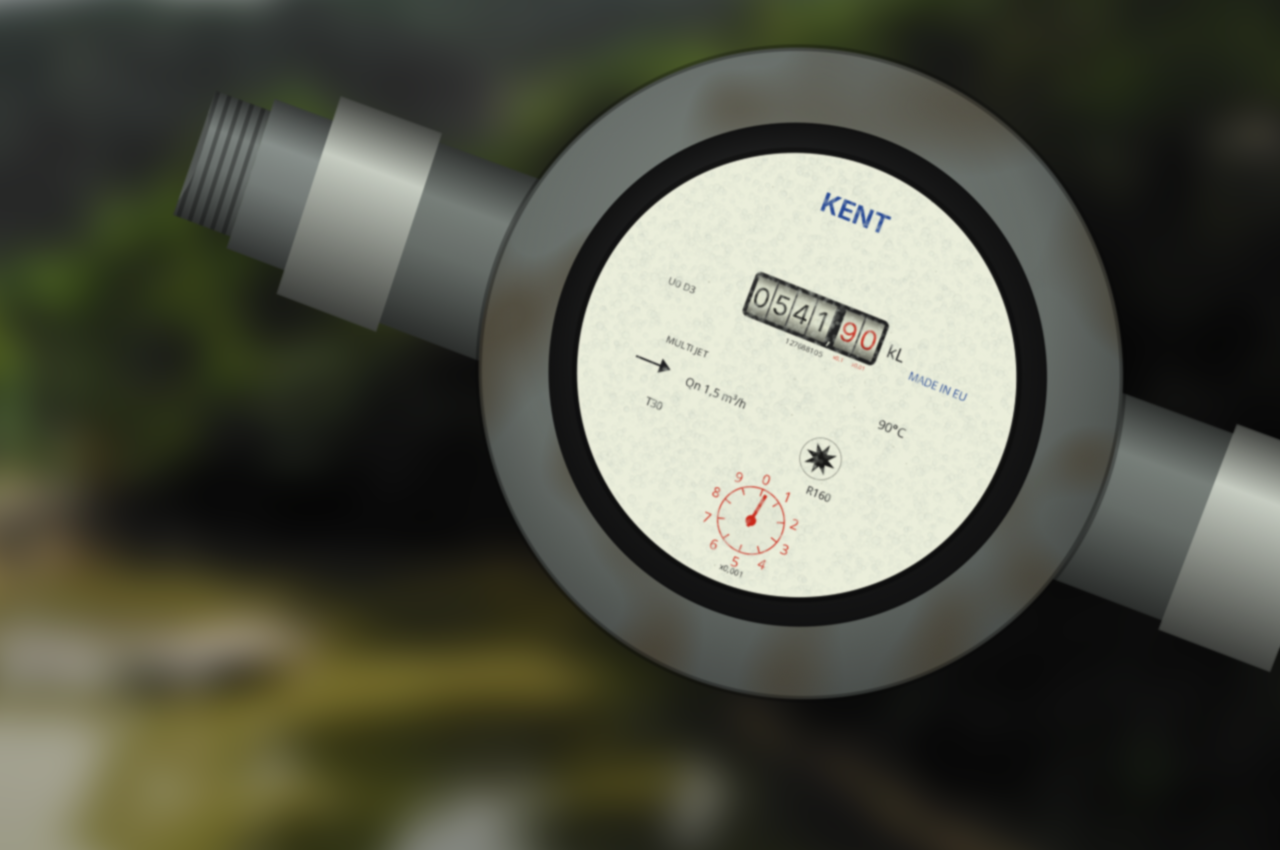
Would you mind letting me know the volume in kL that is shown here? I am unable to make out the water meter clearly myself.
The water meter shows 541.900 kL
